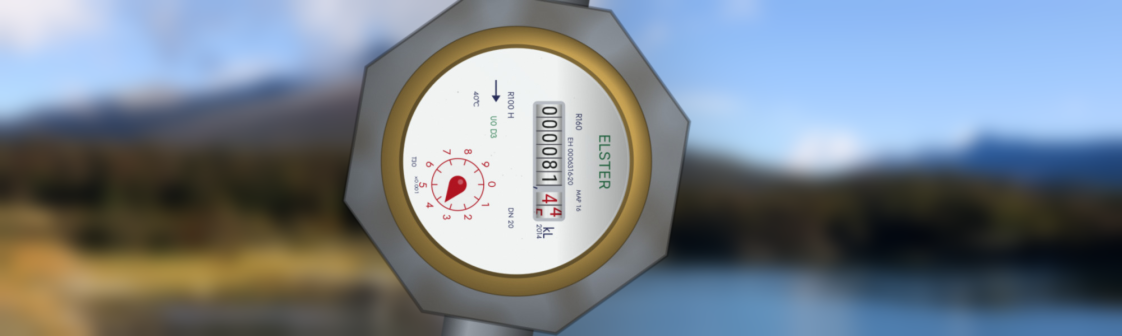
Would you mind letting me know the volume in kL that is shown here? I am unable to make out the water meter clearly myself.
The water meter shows 81.443 kL
